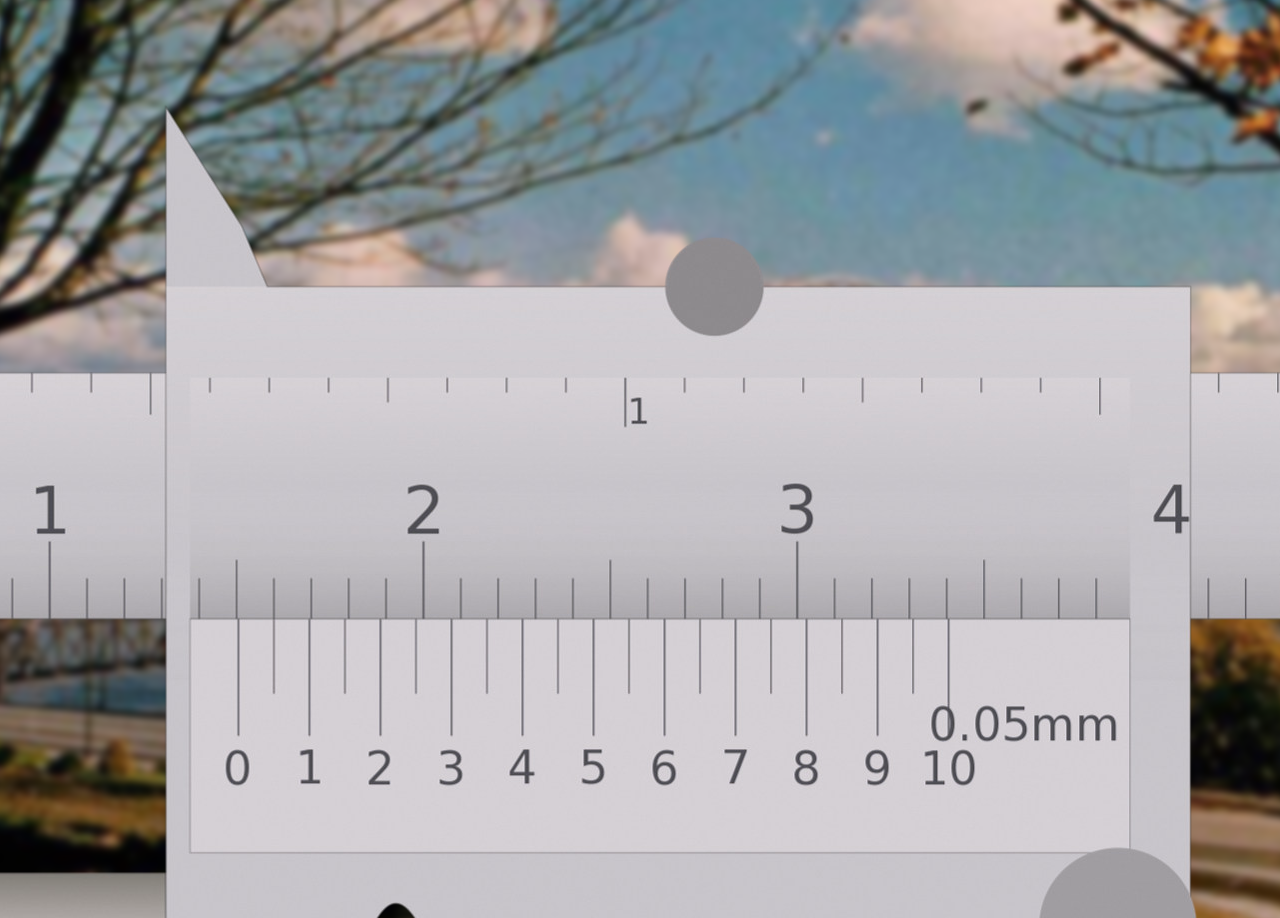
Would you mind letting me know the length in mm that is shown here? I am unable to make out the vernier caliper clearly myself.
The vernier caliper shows 15.05 mm
